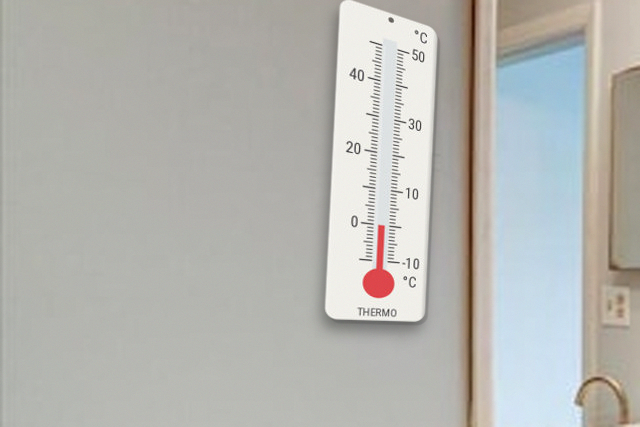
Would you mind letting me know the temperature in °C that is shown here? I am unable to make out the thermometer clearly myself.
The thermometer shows 0 °C
